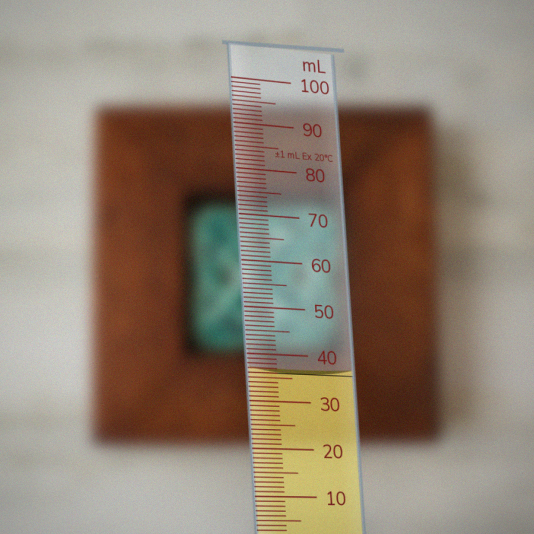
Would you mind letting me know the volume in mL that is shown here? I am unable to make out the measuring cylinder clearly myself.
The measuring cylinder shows 36 mL
